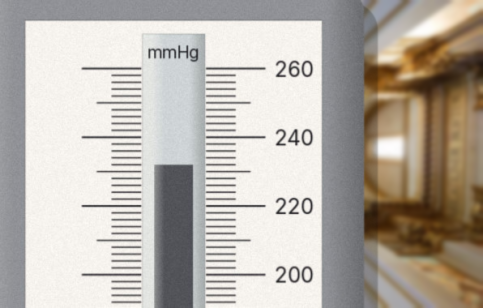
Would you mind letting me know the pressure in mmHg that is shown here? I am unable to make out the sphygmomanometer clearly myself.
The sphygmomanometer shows 232 mmHg
